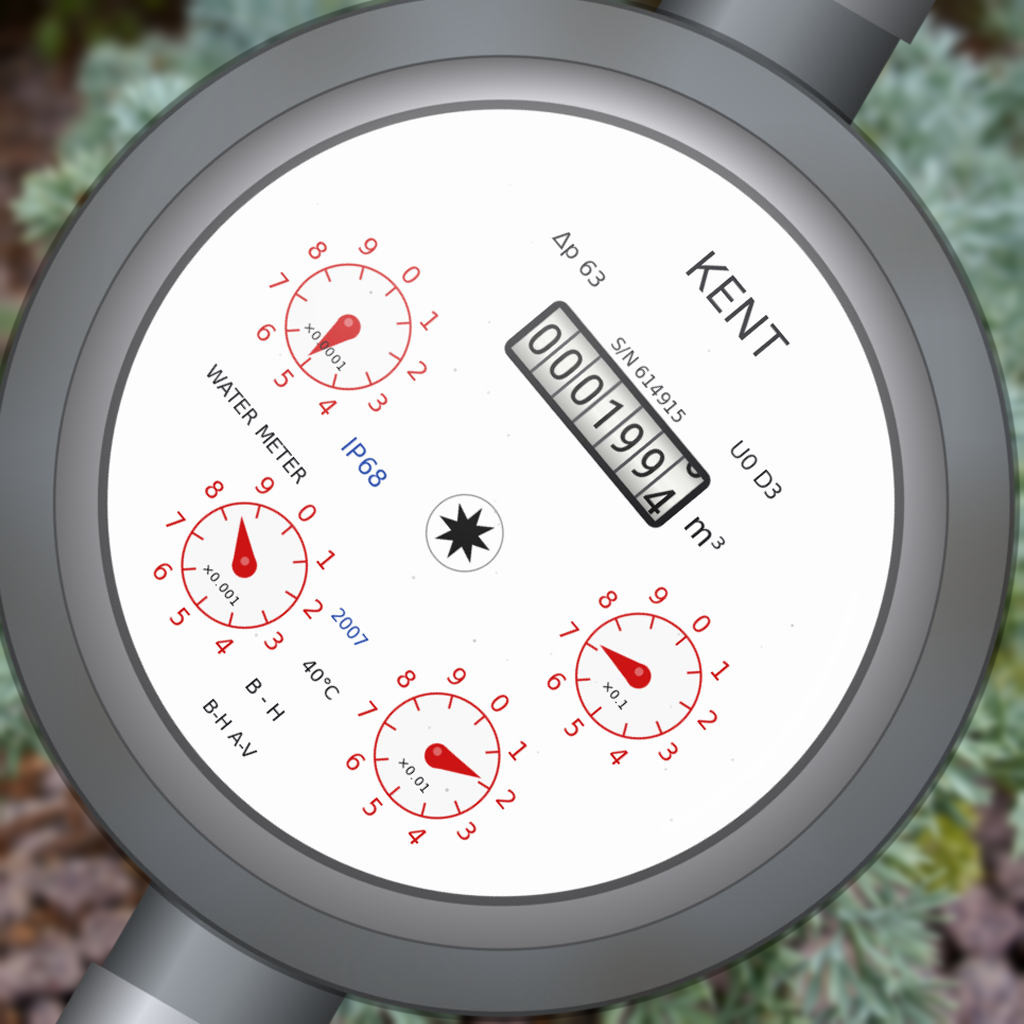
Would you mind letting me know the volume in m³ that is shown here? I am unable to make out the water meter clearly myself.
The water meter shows 1993.7185 m³
